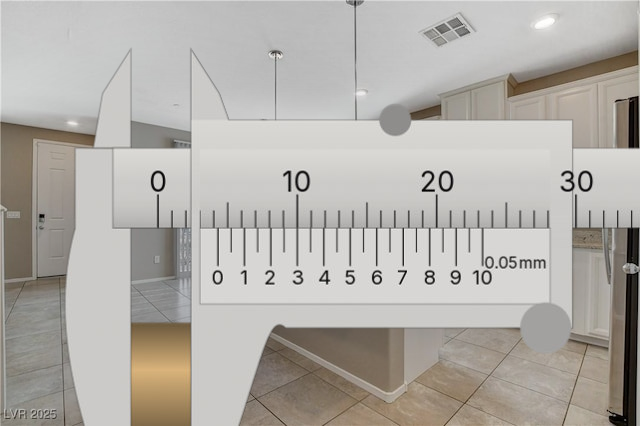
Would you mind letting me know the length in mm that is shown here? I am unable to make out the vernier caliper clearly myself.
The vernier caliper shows 4.3 mm
